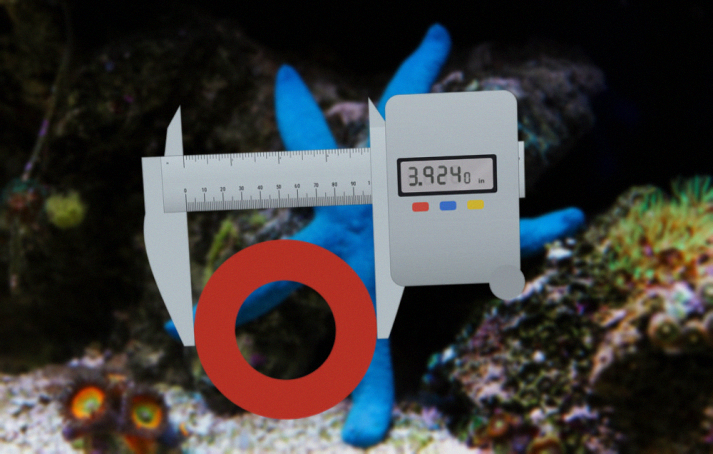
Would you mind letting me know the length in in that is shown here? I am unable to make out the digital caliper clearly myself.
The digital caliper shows 3.9240 in
